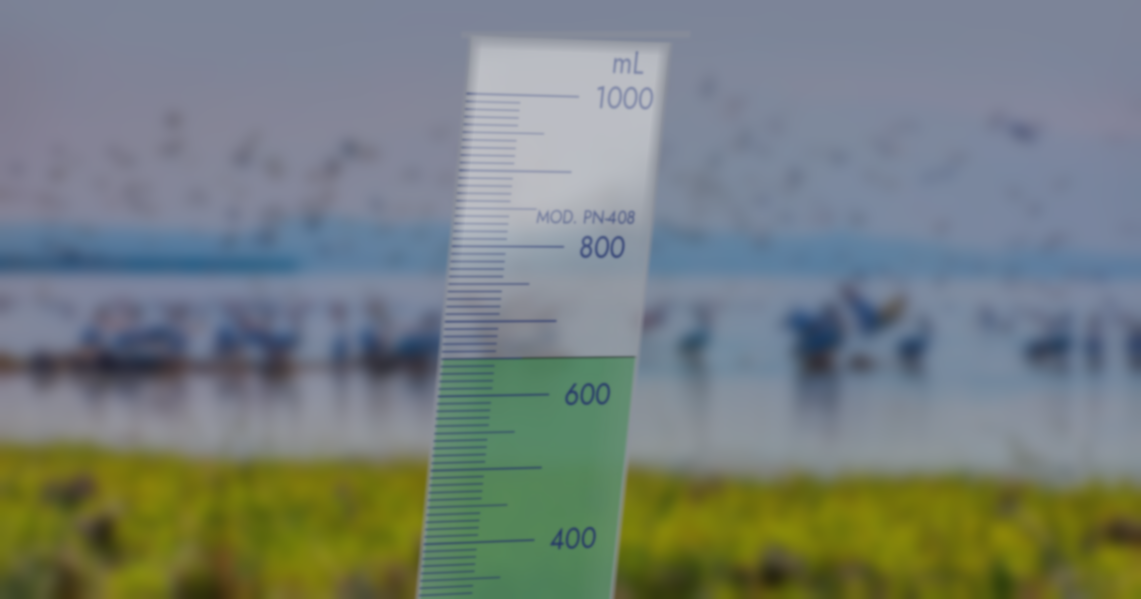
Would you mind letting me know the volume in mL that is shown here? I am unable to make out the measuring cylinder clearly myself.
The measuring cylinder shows 650 mL
